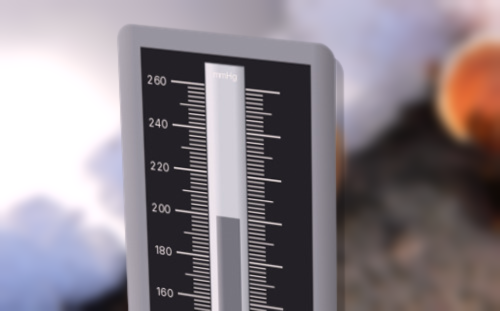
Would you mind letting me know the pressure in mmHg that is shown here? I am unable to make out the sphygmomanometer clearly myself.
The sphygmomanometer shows 200 mmHg
